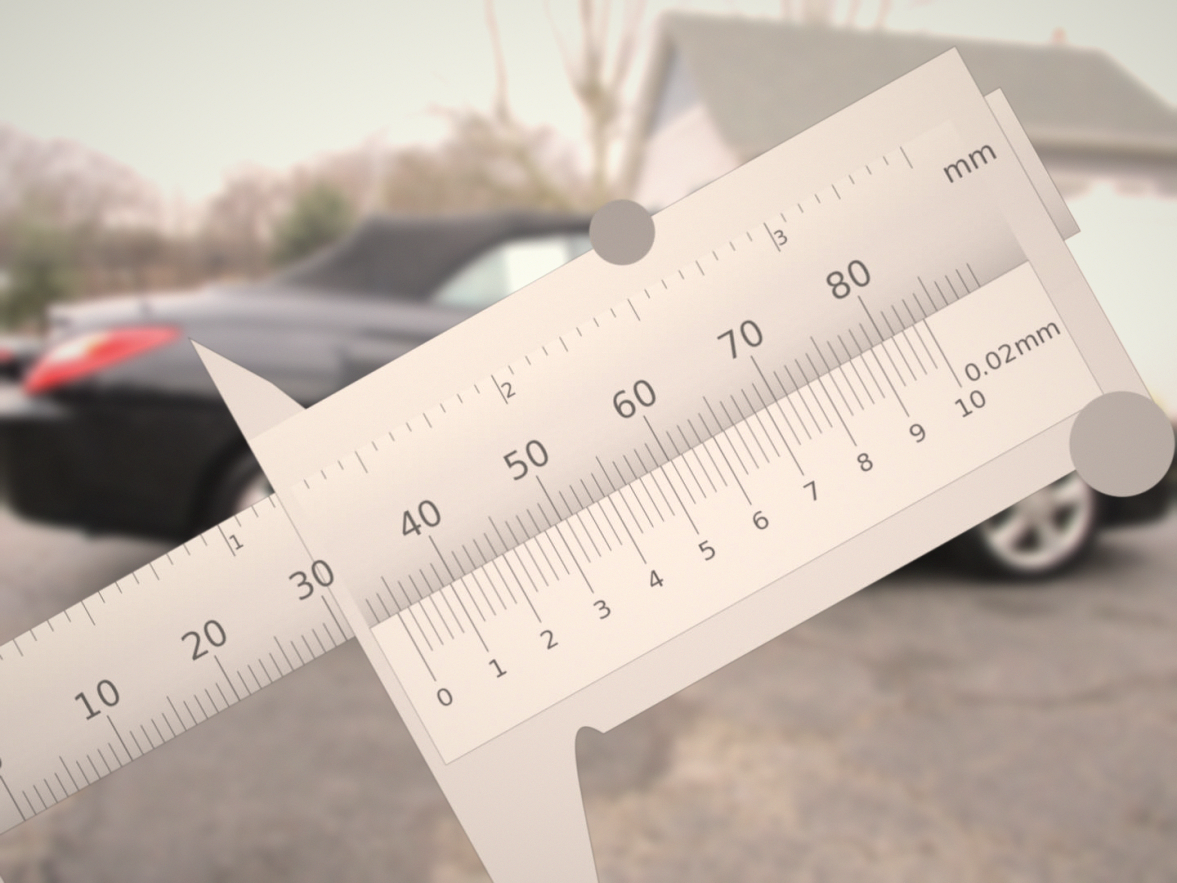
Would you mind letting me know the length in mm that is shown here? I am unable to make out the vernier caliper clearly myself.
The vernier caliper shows 34.7 mm
